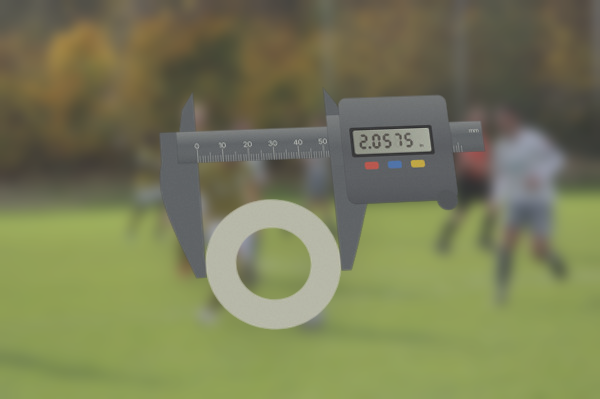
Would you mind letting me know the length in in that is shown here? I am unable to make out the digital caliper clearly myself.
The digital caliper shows 2.0575 in
